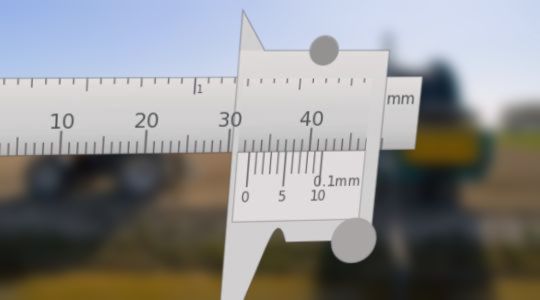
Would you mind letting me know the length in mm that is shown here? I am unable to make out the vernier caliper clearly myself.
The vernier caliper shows 32.6 mm
